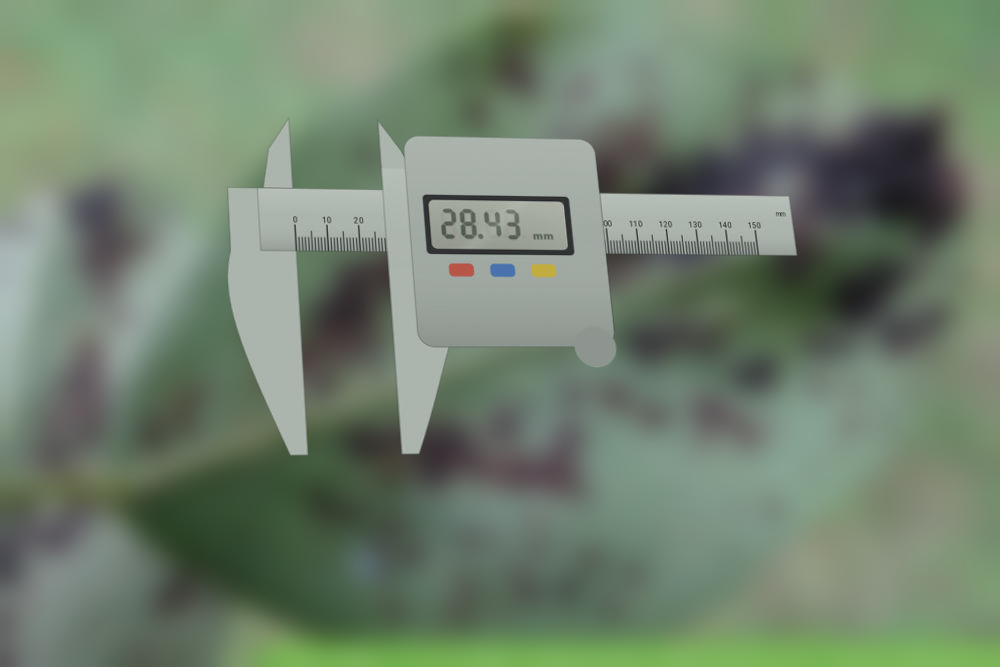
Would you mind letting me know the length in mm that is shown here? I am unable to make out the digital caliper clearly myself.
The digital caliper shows 28.43 mm
